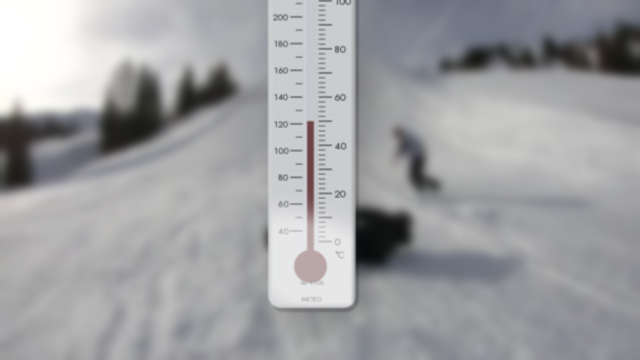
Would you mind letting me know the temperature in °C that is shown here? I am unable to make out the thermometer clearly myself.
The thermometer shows 50 °C
